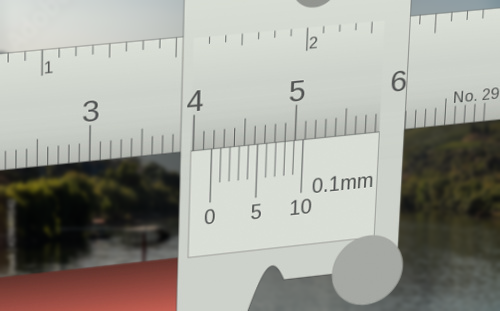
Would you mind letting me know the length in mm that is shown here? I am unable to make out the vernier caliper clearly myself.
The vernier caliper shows 41.8 mm
